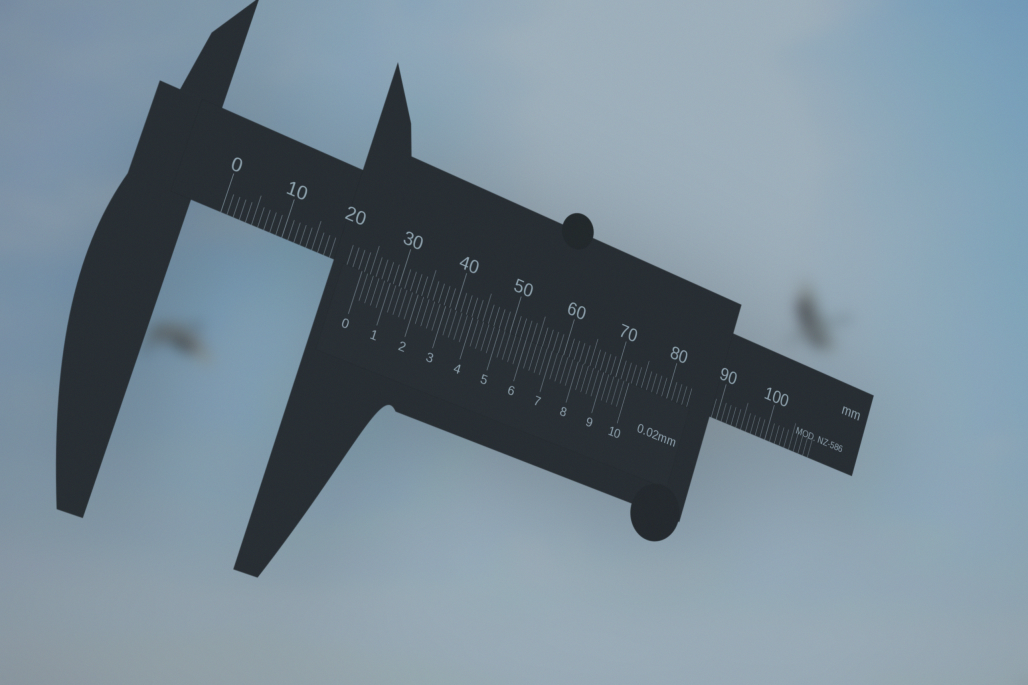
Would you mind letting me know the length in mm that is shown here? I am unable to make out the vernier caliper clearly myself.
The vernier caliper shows 23.6 mm
